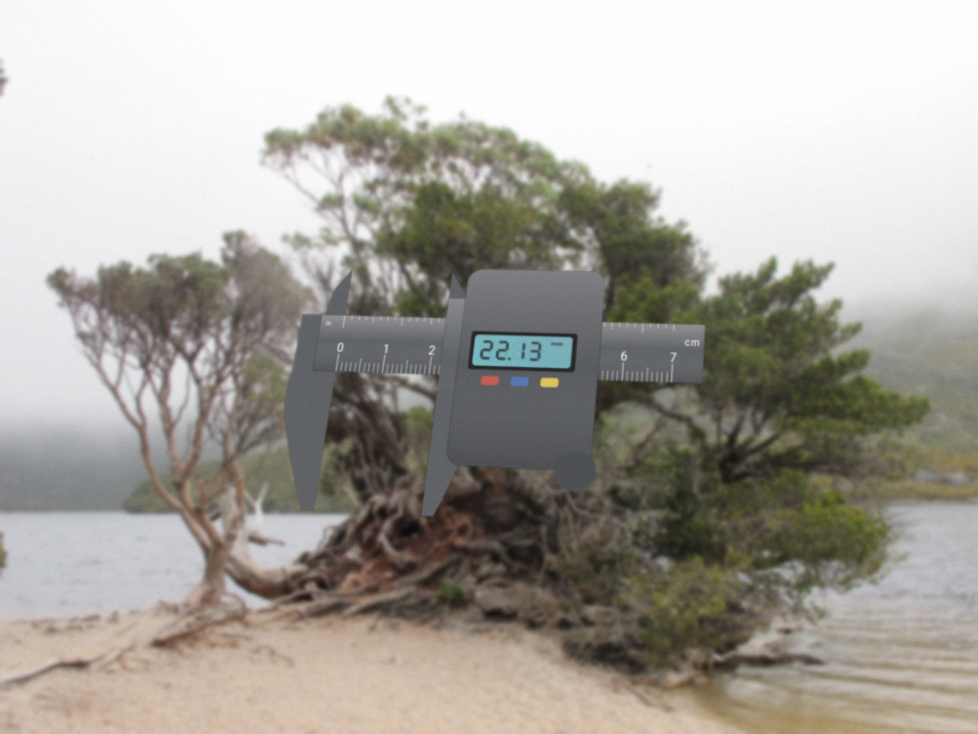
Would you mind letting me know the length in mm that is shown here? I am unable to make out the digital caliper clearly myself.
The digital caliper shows 22.13 mm
